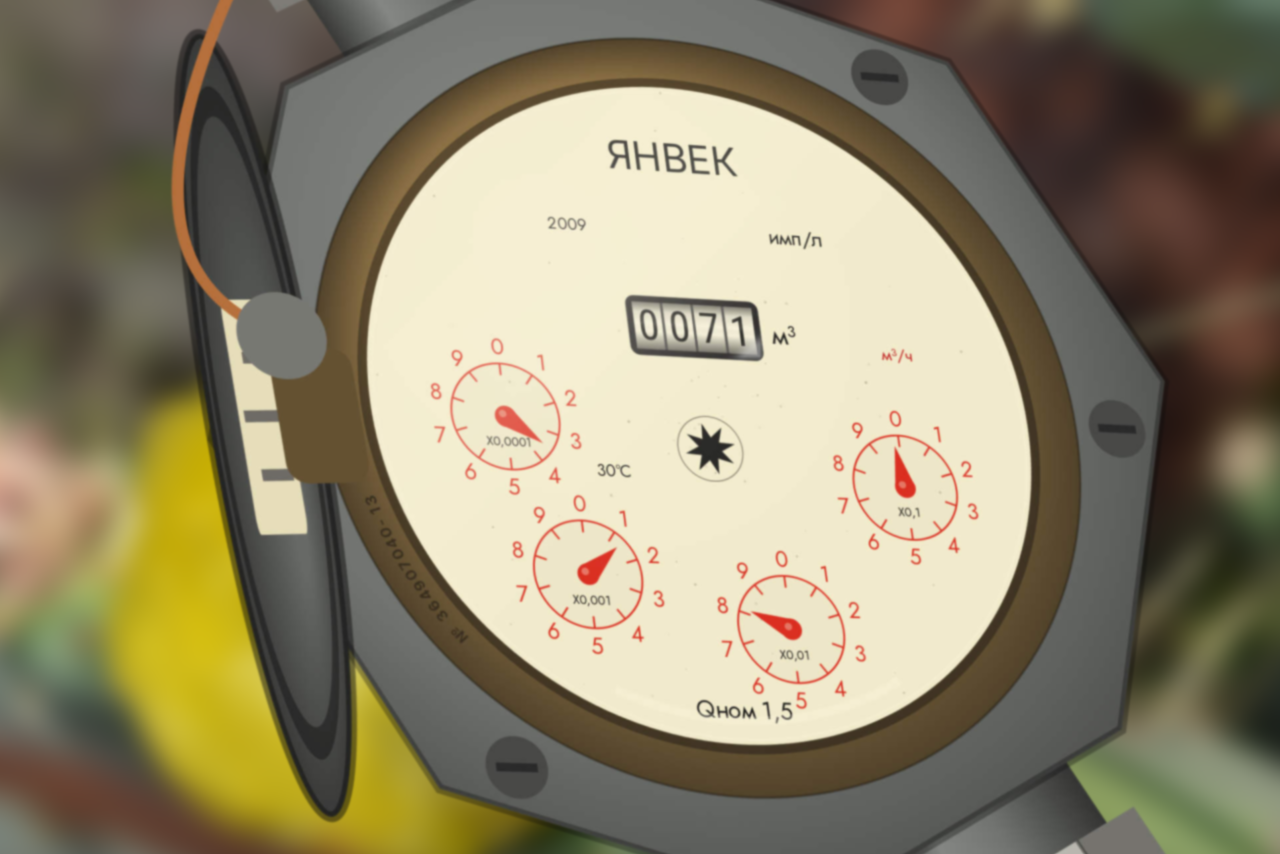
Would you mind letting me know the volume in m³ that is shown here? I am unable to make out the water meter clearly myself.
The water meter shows 70.9813 m³
